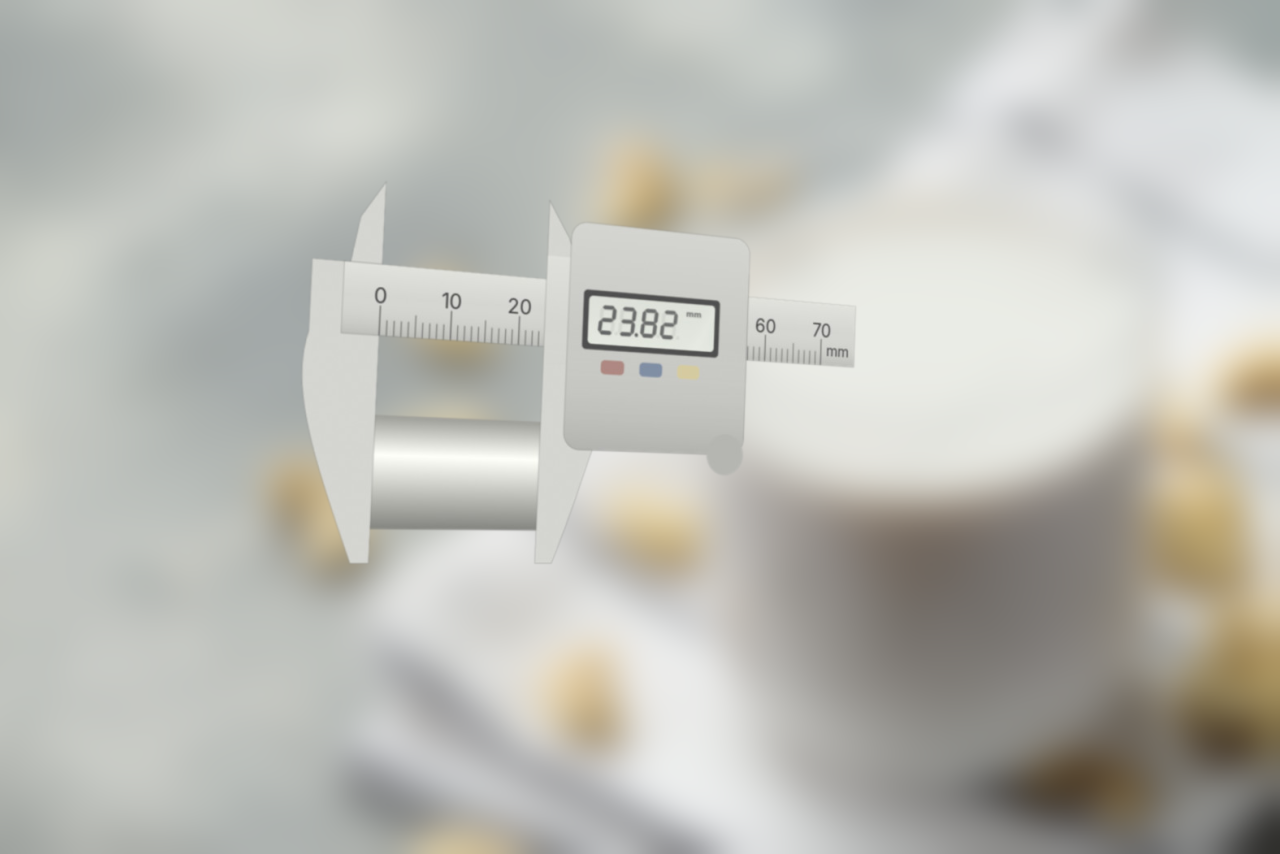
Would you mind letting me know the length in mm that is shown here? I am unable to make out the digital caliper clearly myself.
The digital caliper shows 23.82 mm
